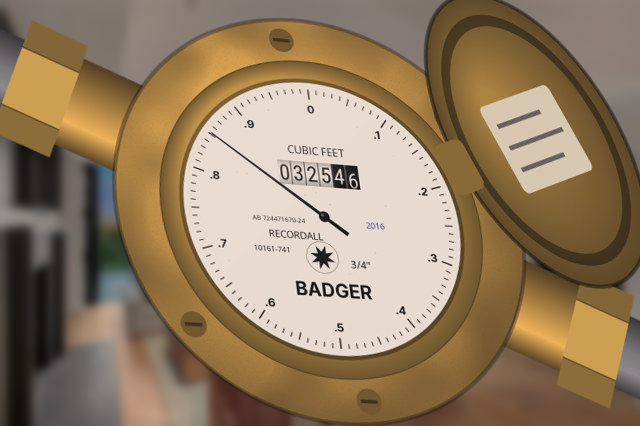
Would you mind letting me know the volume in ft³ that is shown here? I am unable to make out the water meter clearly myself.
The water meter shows 32545.85 ft³
